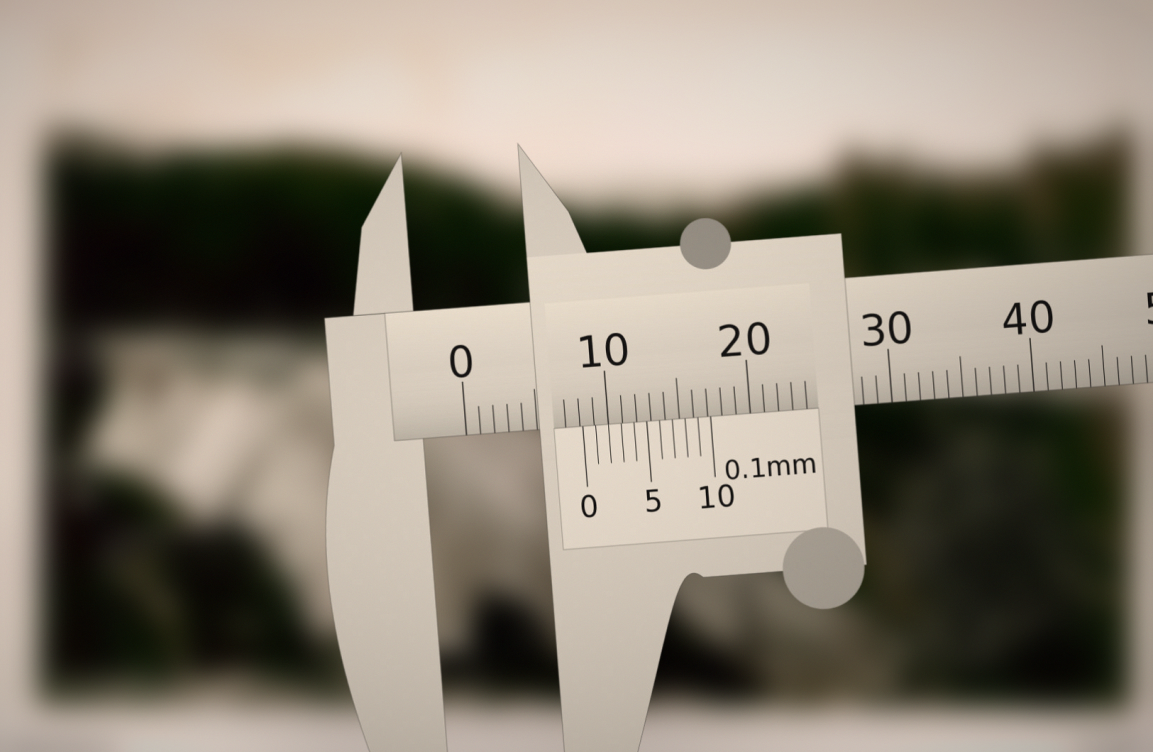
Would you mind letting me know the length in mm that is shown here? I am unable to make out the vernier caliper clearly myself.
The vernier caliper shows 8.2 mm
